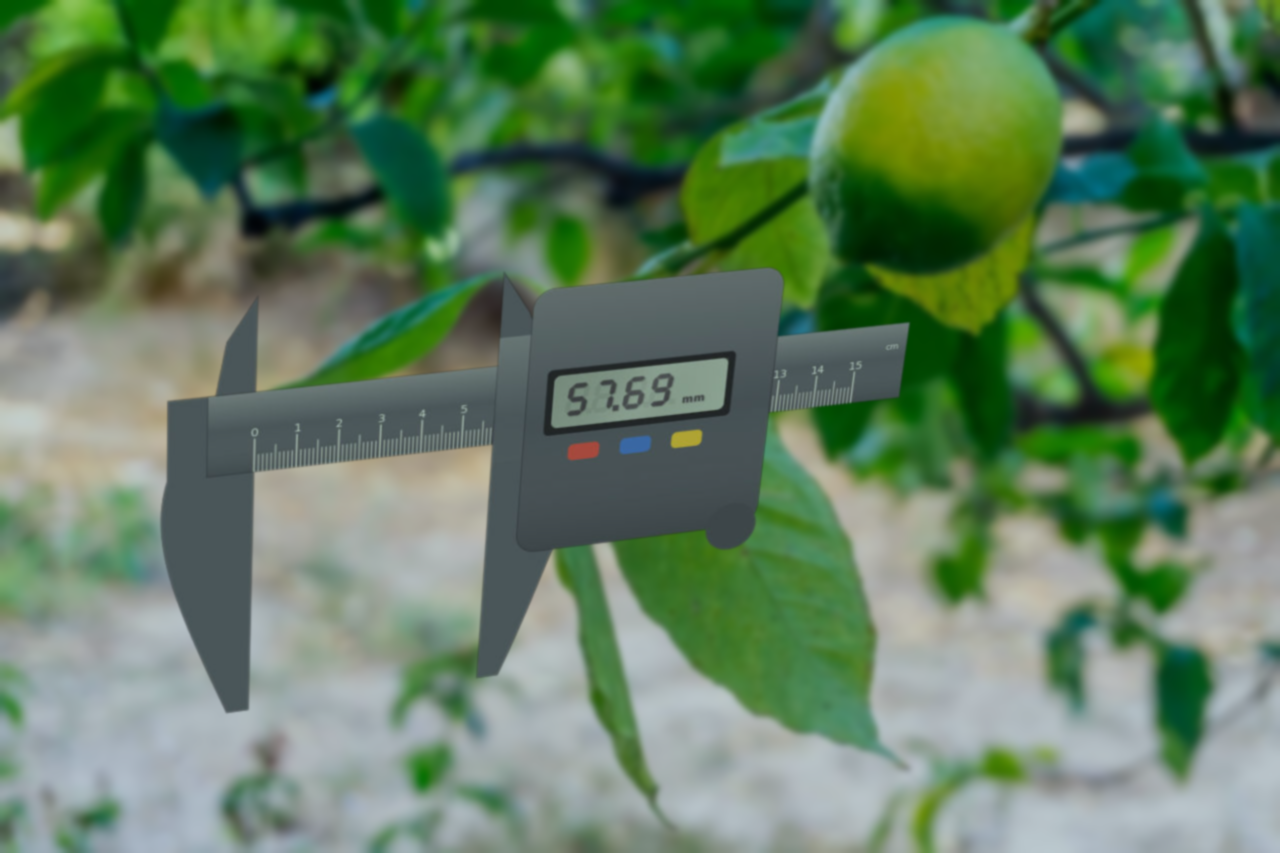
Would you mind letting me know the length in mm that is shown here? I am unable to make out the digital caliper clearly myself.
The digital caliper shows 57.69 mm
